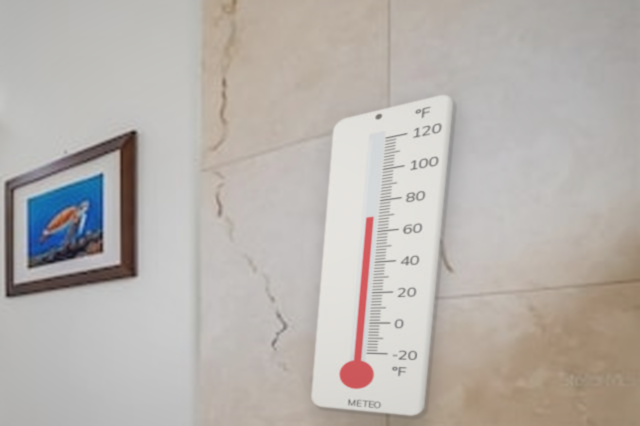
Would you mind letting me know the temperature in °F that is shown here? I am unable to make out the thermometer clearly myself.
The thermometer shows 70 °F
